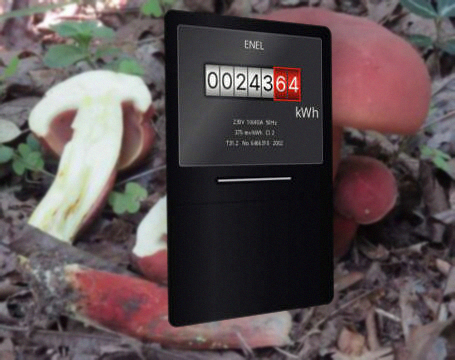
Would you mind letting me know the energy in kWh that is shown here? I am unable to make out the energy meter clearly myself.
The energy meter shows 243.64 kWh
